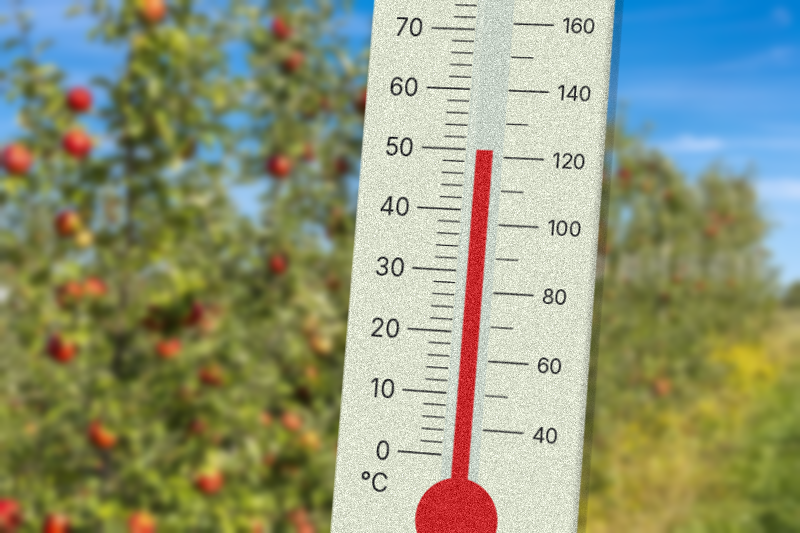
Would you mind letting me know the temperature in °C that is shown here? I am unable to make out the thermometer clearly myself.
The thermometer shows 50 °C
